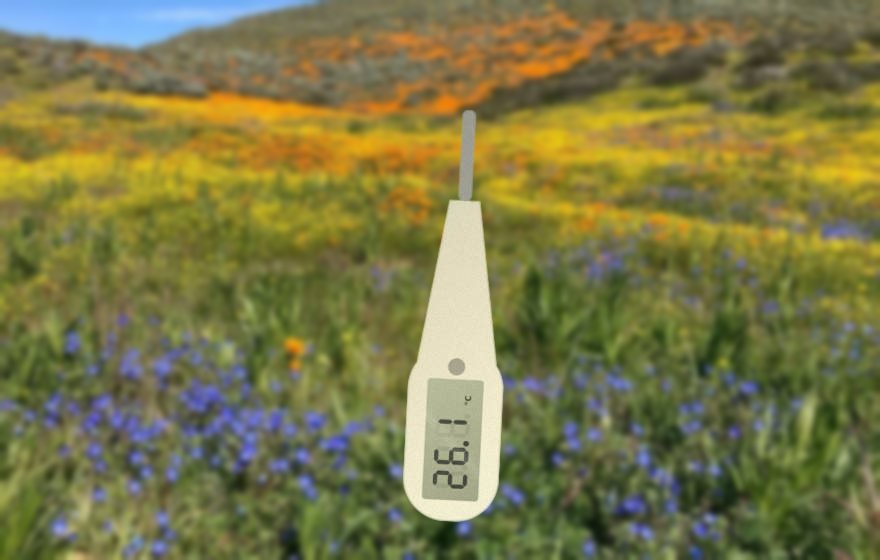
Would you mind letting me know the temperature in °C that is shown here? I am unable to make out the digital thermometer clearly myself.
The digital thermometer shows 26.1 °C
